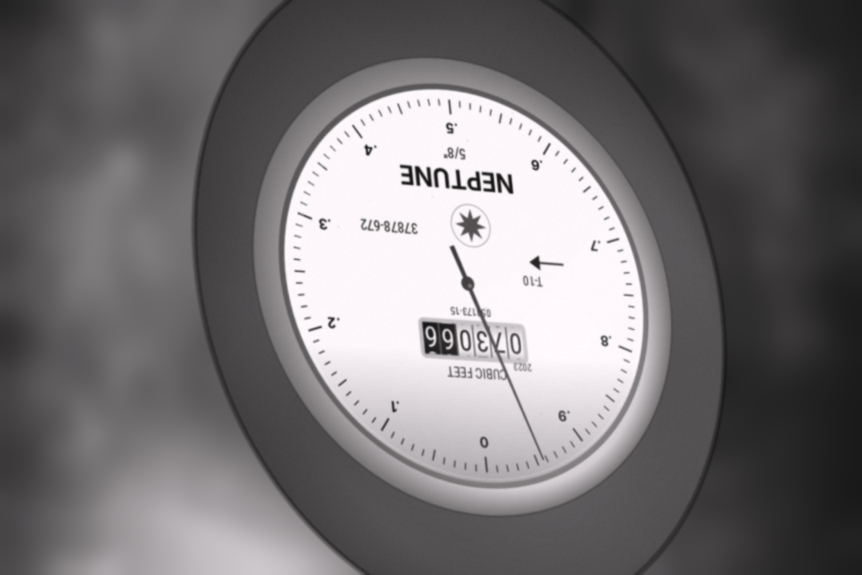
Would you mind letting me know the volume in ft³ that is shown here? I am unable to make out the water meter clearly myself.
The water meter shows 73065.94 ft³
